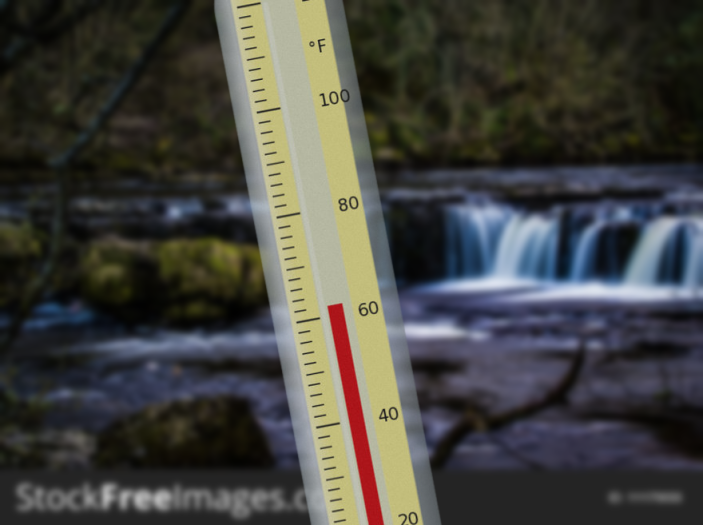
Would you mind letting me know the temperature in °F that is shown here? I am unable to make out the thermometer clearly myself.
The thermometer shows 62 °F
